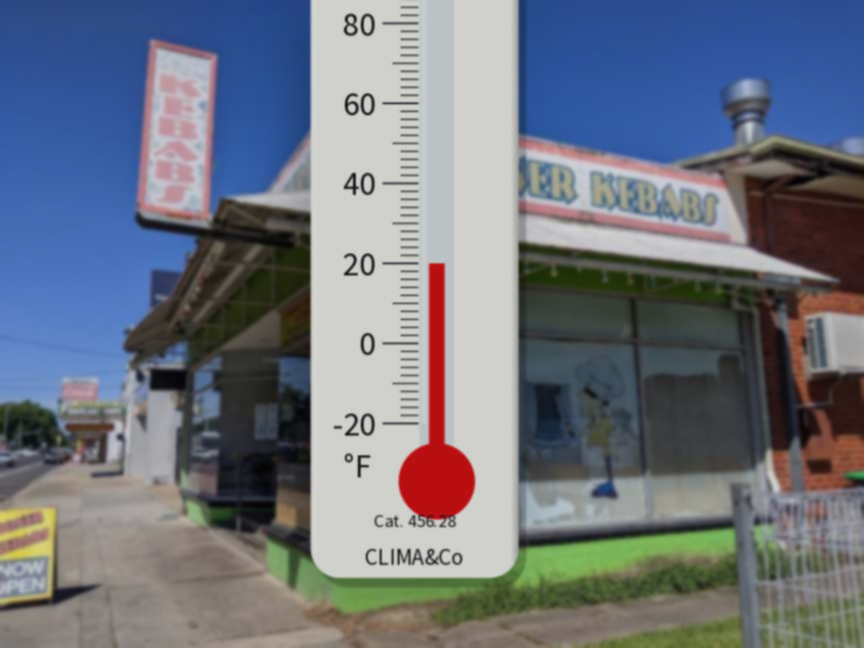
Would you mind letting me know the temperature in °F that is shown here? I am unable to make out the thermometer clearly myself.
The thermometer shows 20 °F
